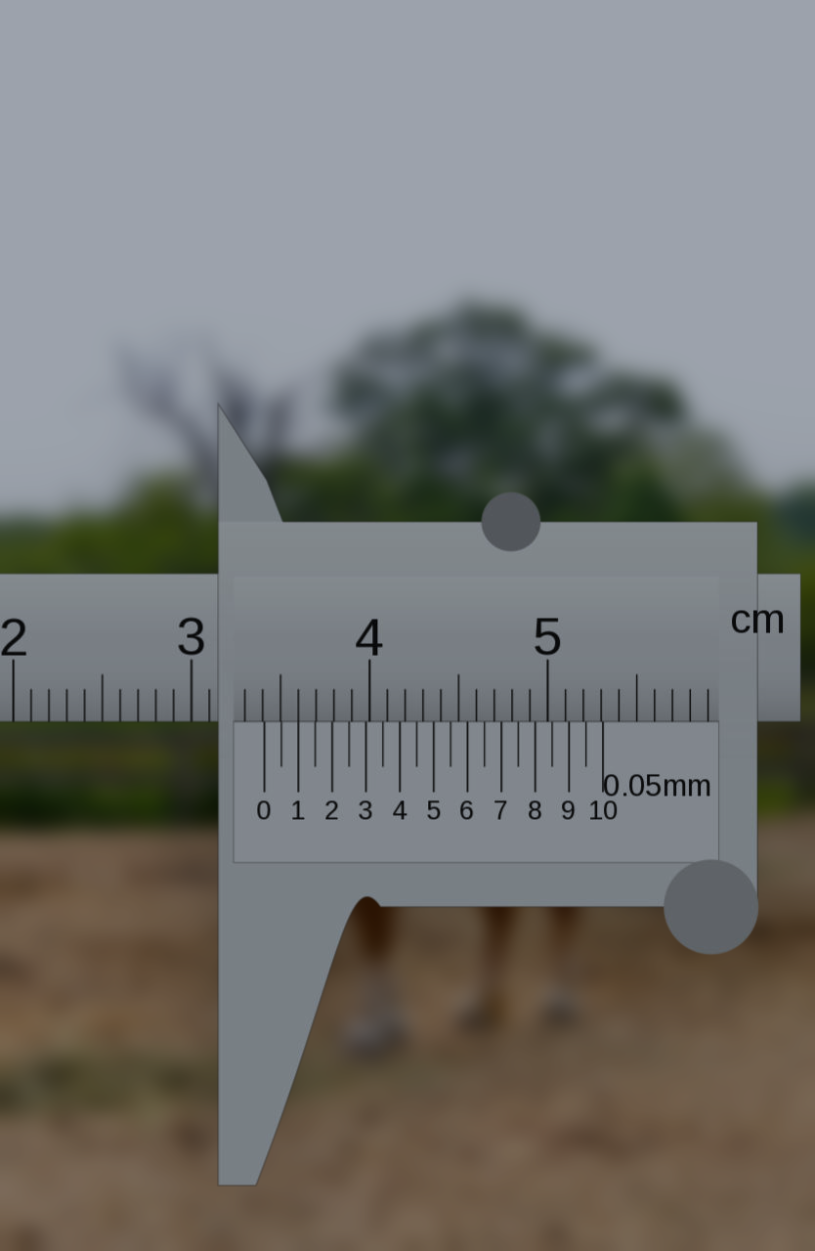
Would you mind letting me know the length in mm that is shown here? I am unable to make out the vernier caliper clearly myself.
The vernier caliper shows 34.1 mm
